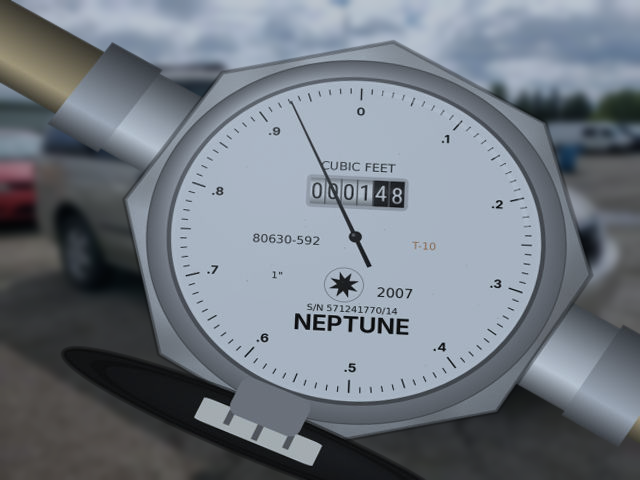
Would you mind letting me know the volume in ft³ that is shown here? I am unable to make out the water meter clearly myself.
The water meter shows 147.93 ft³
